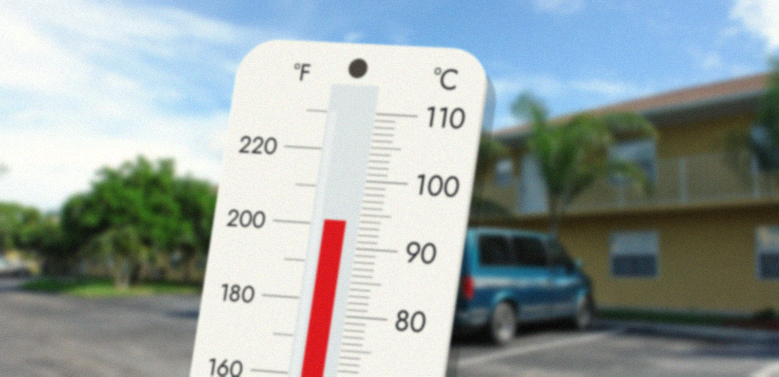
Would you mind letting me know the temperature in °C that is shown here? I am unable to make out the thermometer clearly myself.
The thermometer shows 94 °C
